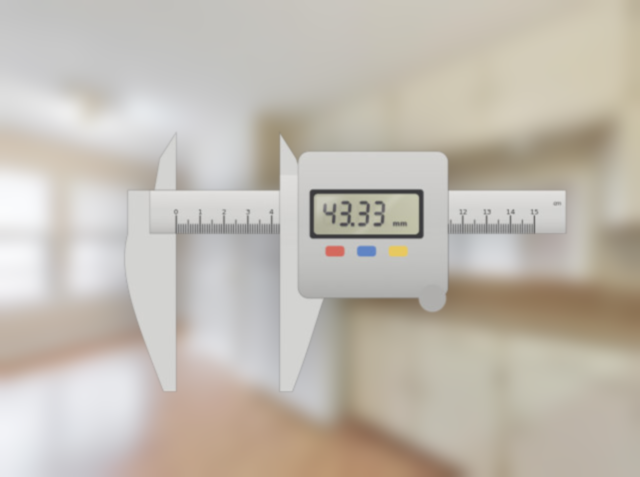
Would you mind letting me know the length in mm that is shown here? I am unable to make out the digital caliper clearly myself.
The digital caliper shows 43.33 mm
